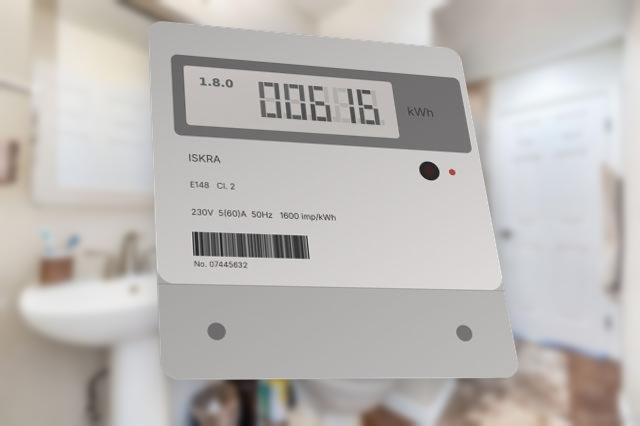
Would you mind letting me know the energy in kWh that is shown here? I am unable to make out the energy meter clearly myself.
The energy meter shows 616 kWh
